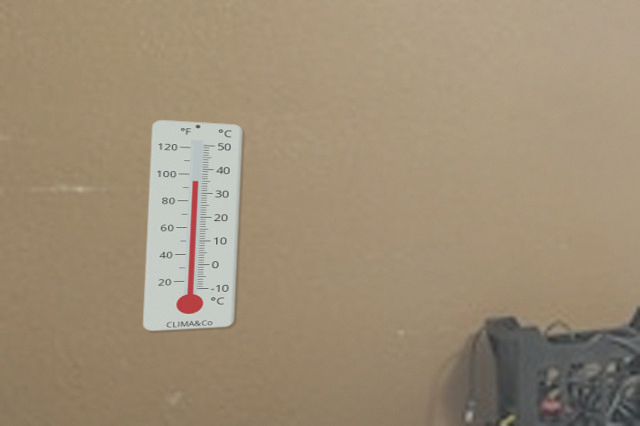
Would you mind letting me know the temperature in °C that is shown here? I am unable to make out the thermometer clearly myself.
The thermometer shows 35 °C
